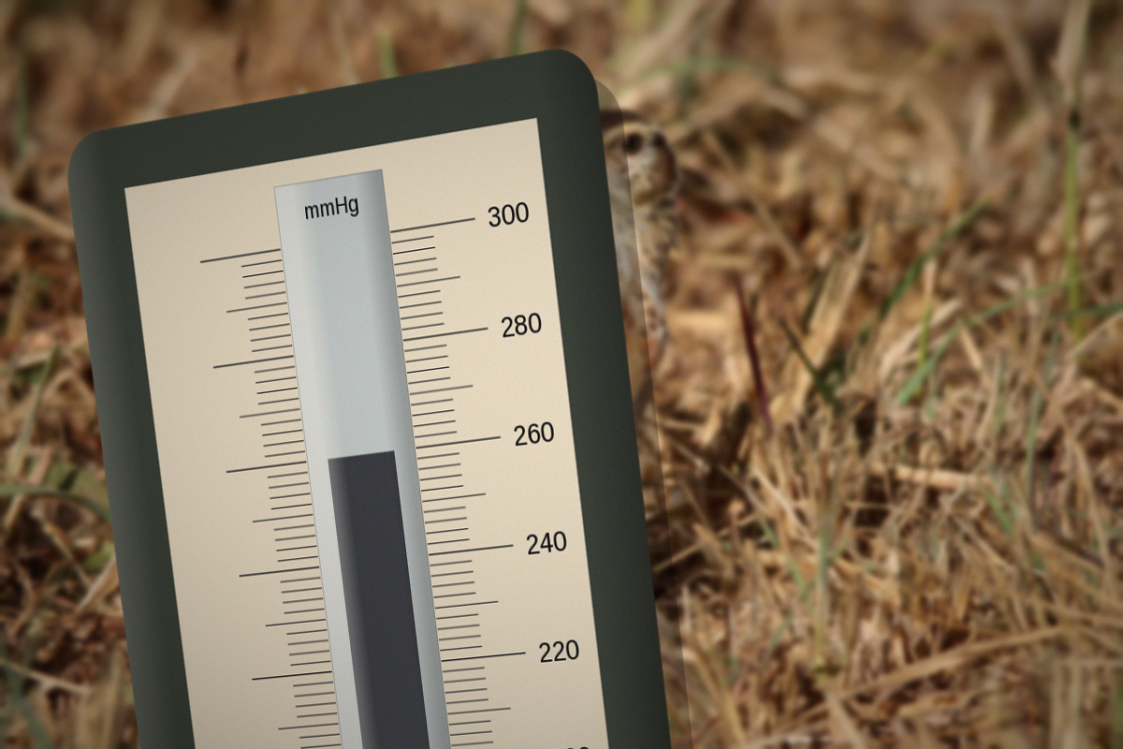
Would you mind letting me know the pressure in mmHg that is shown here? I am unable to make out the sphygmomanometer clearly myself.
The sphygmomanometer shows 260 mmHg
